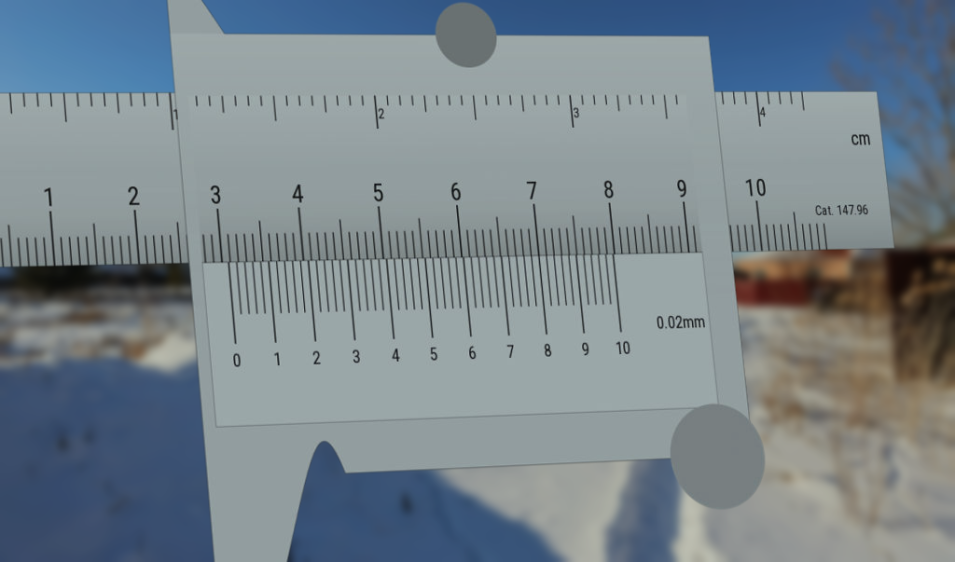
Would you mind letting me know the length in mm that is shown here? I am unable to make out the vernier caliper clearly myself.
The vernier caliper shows 30.8 mm
